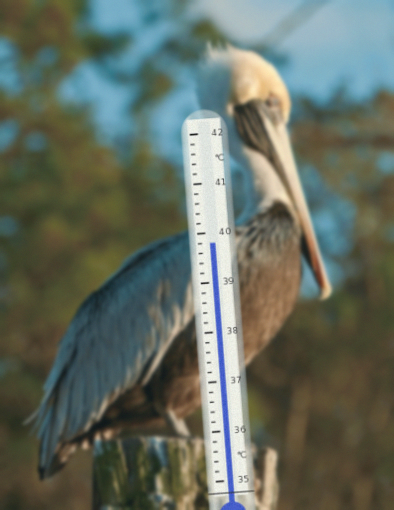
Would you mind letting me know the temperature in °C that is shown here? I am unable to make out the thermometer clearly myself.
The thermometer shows 39.8 °C
